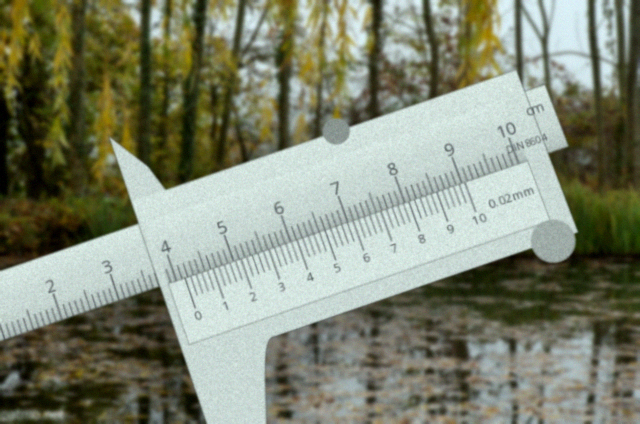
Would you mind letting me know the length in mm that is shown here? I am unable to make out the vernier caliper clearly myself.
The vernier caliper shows 41.5 mm
